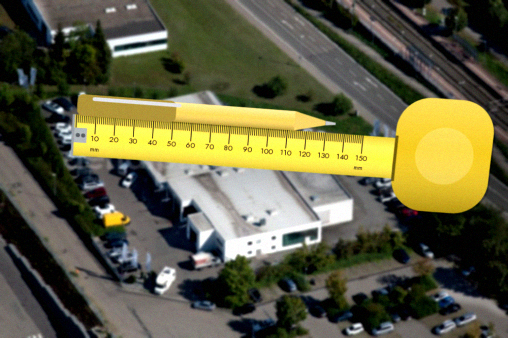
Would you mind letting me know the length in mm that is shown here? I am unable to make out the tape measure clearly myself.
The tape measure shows 135 mm
